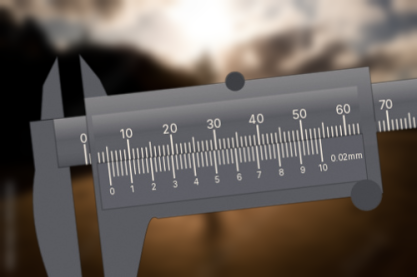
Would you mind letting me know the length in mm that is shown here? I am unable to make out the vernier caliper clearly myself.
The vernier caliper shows 5.0 mm
